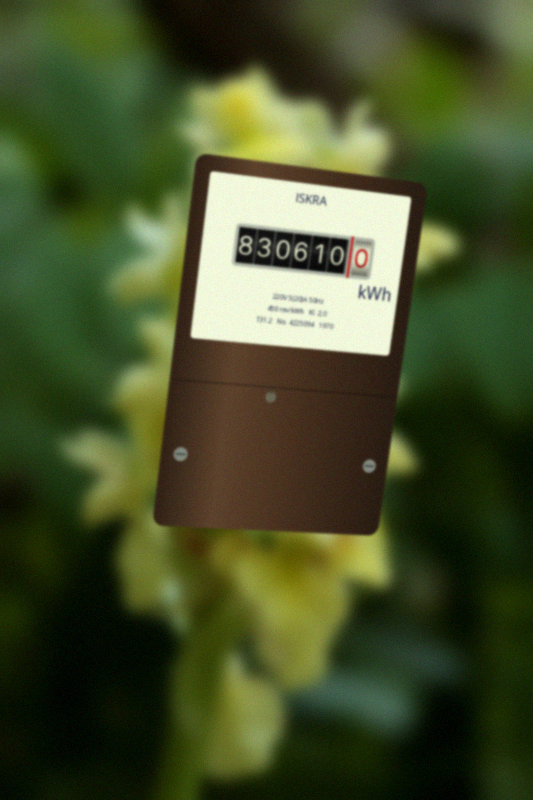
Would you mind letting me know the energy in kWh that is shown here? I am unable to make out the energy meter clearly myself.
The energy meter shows 830610.0 kWh
